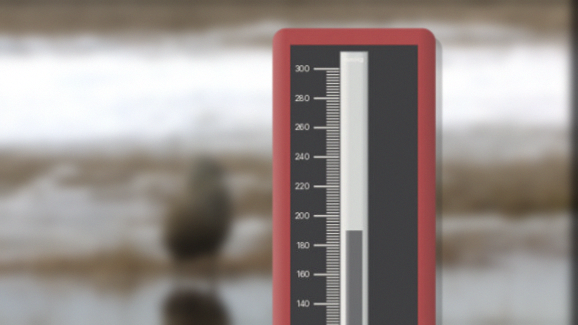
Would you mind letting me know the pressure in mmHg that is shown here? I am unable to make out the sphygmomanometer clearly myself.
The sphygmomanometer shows 190 mmHg
